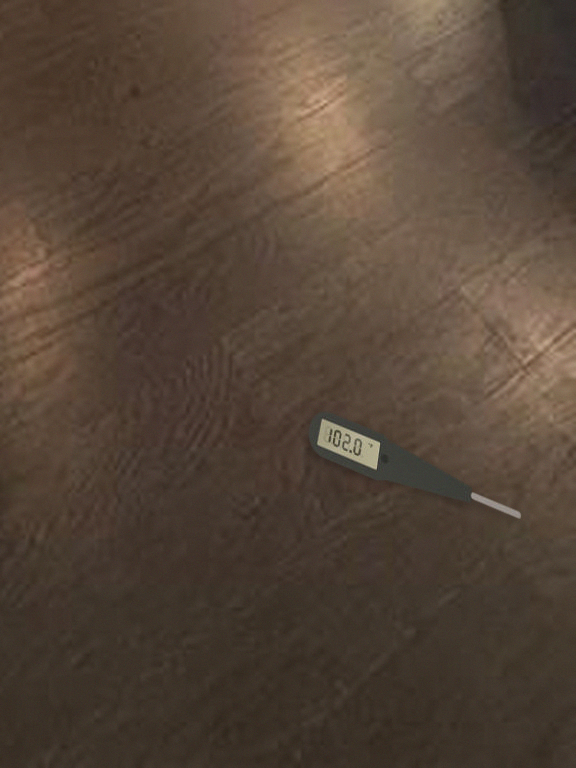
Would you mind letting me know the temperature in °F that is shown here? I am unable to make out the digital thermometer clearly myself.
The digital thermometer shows 102.0 °F
